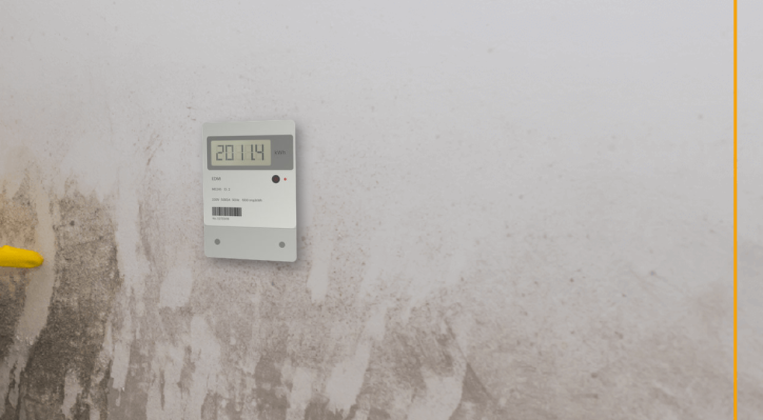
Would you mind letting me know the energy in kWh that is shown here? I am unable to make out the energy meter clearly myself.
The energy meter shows 2011.4 kWh
